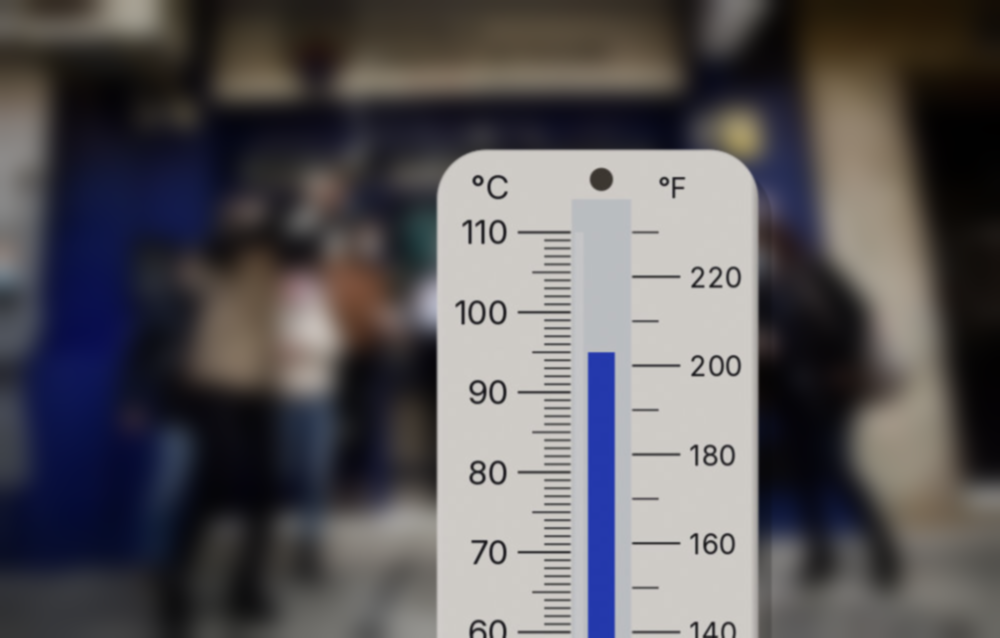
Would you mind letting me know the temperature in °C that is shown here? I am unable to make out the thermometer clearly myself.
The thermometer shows 95 °C
